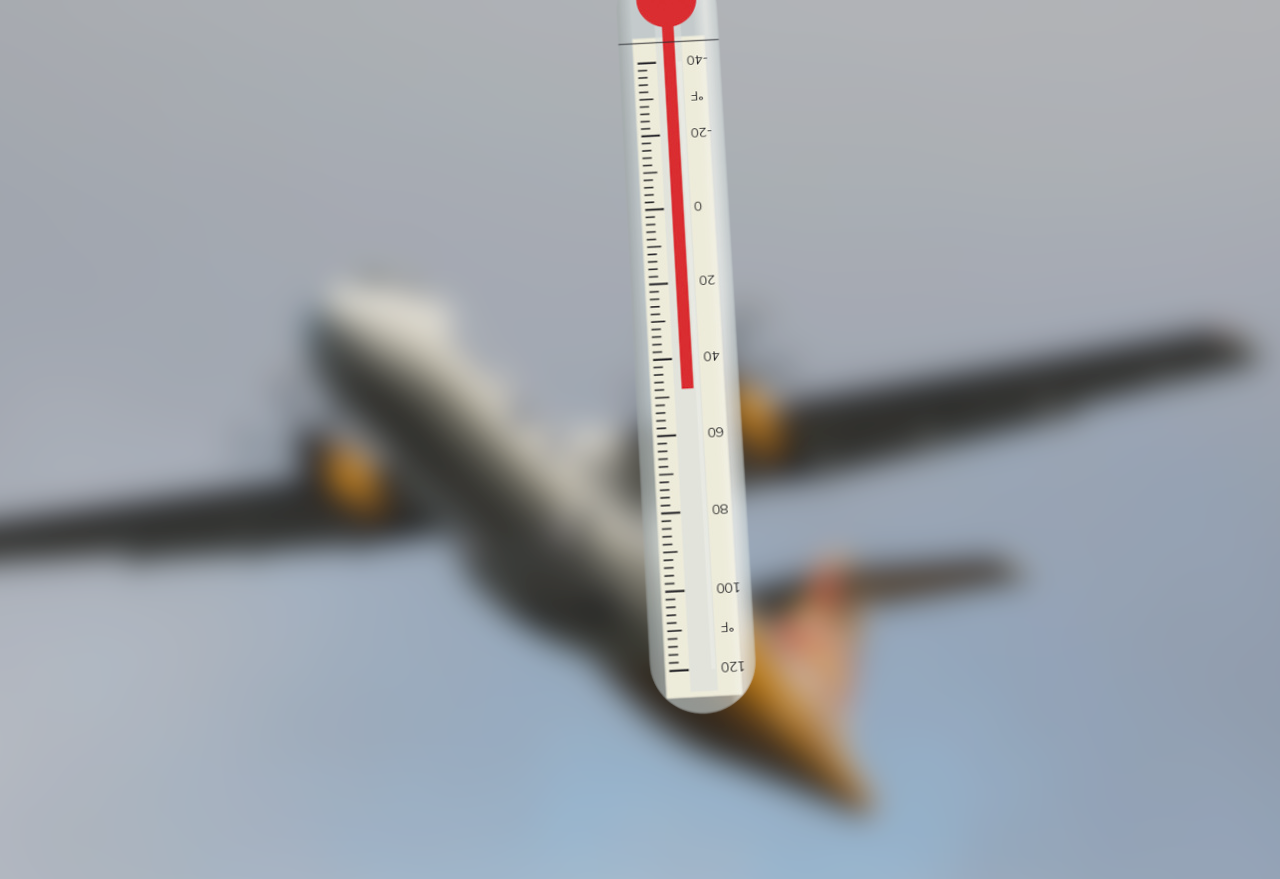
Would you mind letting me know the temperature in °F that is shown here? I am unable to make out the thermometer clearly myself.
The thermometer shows 48 °F
